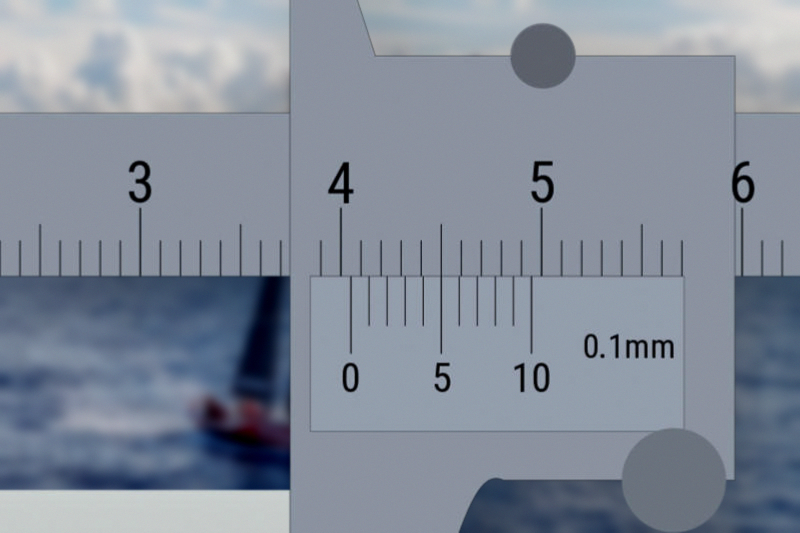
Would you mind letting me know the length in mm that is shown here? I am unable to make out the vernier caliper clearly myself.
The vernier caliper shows 40.5 mm
